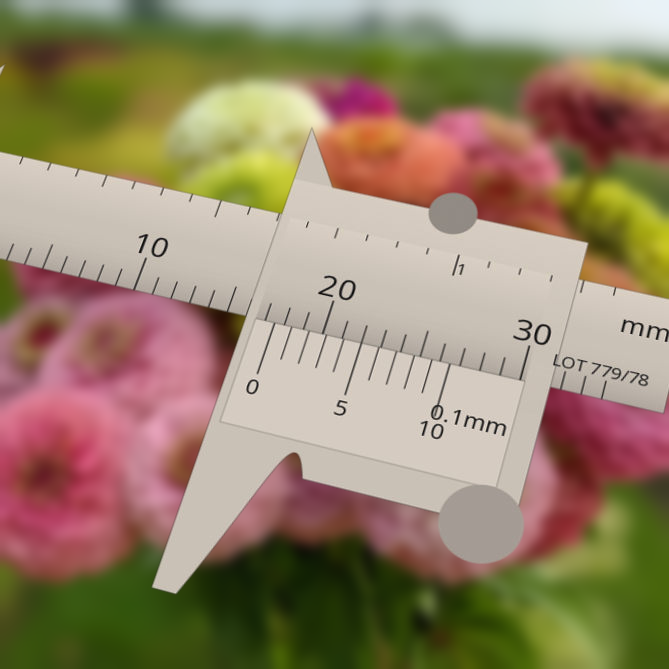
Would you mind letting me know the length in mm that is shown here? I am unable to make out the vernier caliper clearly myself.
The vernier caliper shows 17.5 mm
